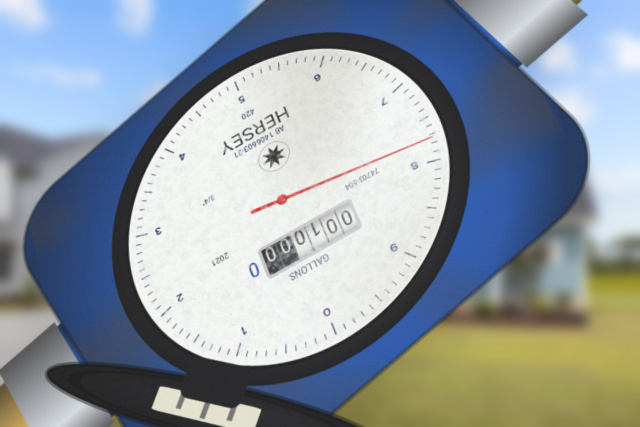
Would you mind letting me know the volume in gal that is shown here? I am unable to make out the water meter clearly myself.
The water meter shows 9997.7 gal
